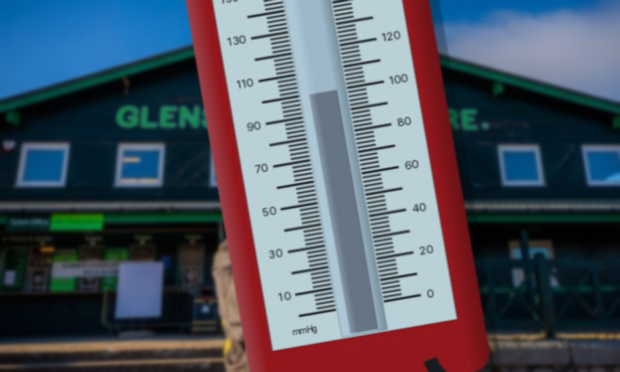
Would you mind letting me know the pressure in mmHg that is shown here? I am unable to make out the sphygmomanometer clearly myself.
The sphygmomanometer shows 100 mmHg
